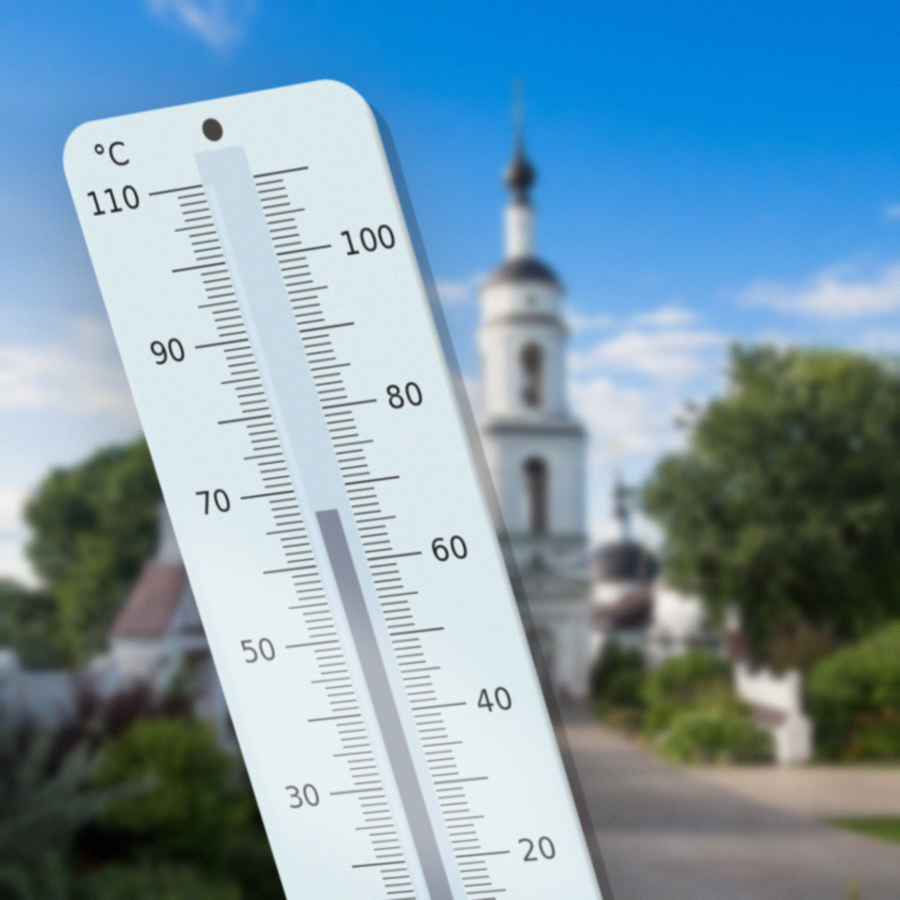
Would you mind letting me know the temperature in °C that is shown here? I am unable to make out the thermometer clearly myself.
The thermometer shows 67 °C
